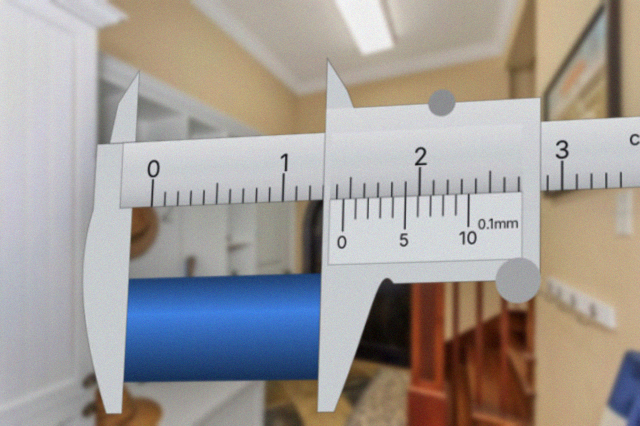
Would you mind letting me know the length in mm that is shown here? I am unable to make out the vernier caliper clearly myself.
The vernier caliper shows 14.5 mm
